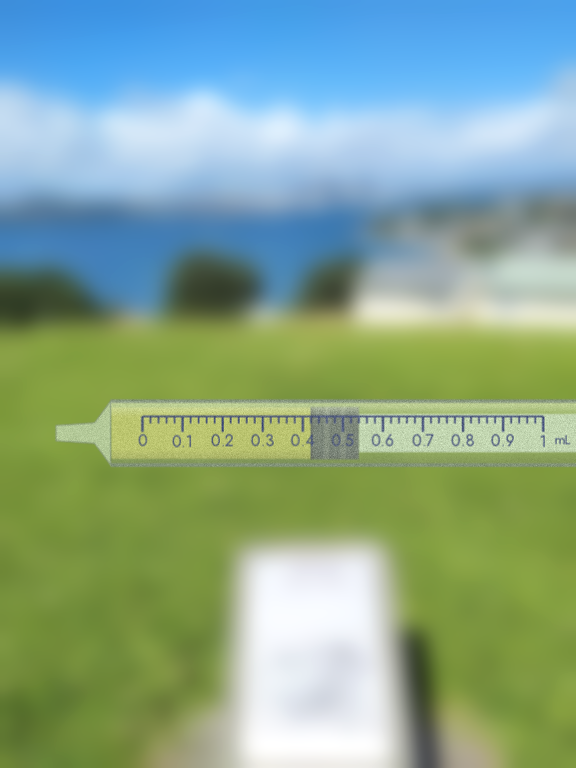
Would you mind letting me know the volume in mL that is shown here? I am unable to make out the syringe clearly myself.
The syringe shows 0.42 mL
